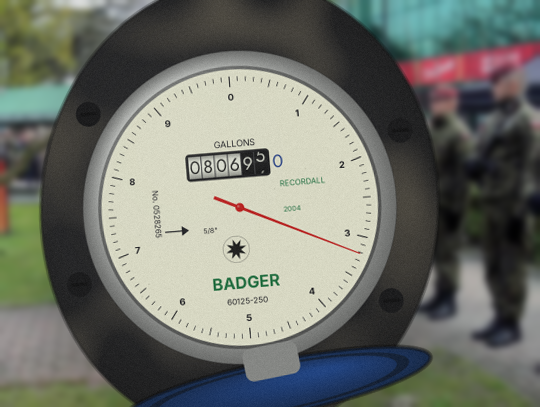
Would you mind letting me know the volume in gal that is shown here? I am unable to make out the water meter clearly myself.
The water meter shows 806953.2 gal
